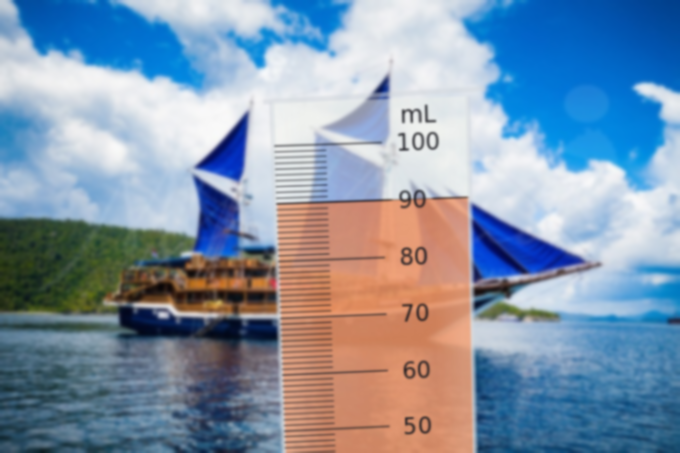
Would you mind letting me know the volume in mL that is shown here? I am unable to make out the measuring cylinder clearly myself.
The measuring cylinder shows 90 mL
